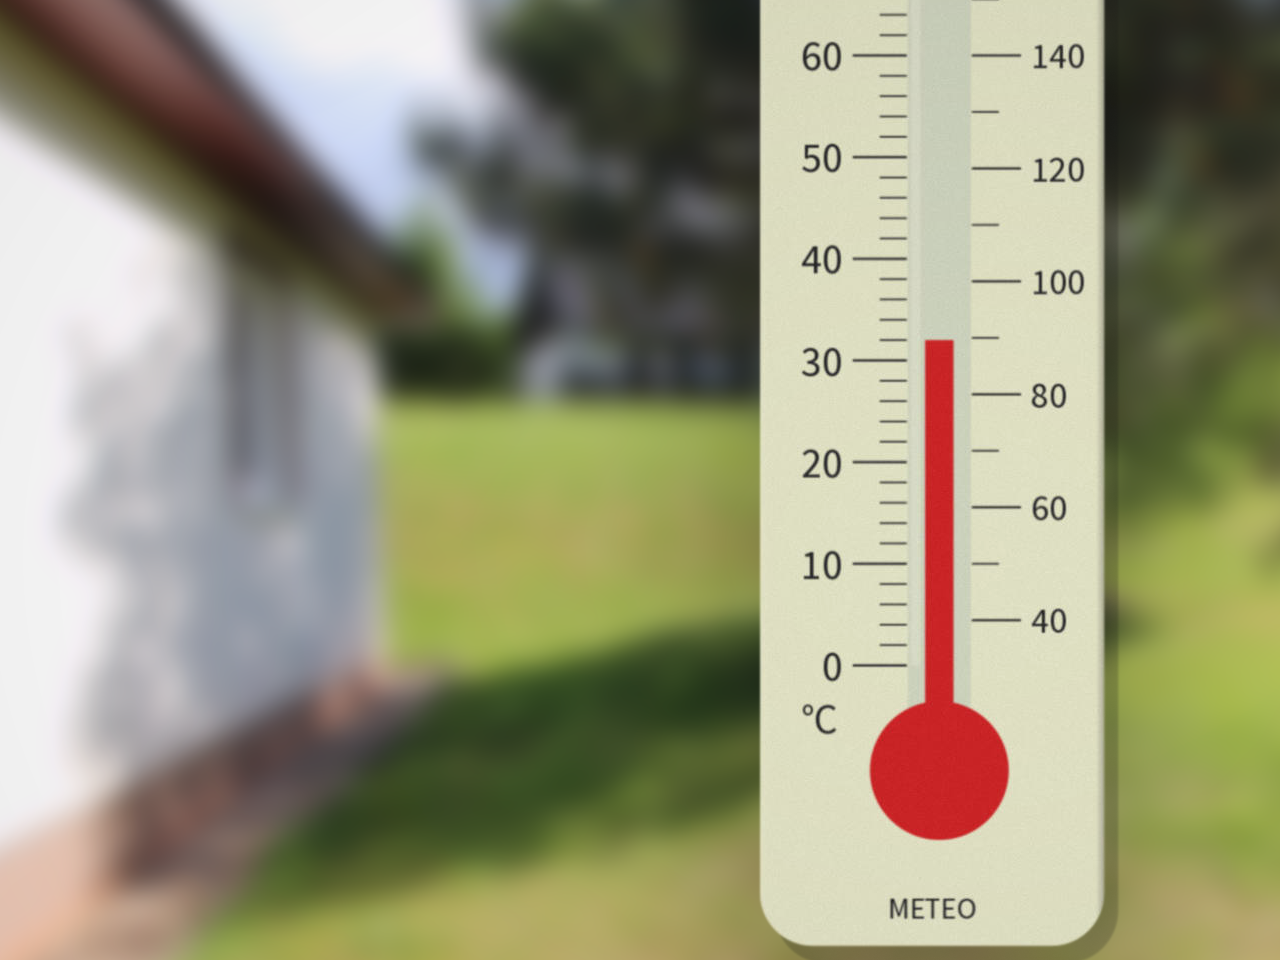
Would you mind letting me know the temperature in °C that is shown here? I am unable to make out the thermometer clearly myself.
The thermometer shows 32 °C
